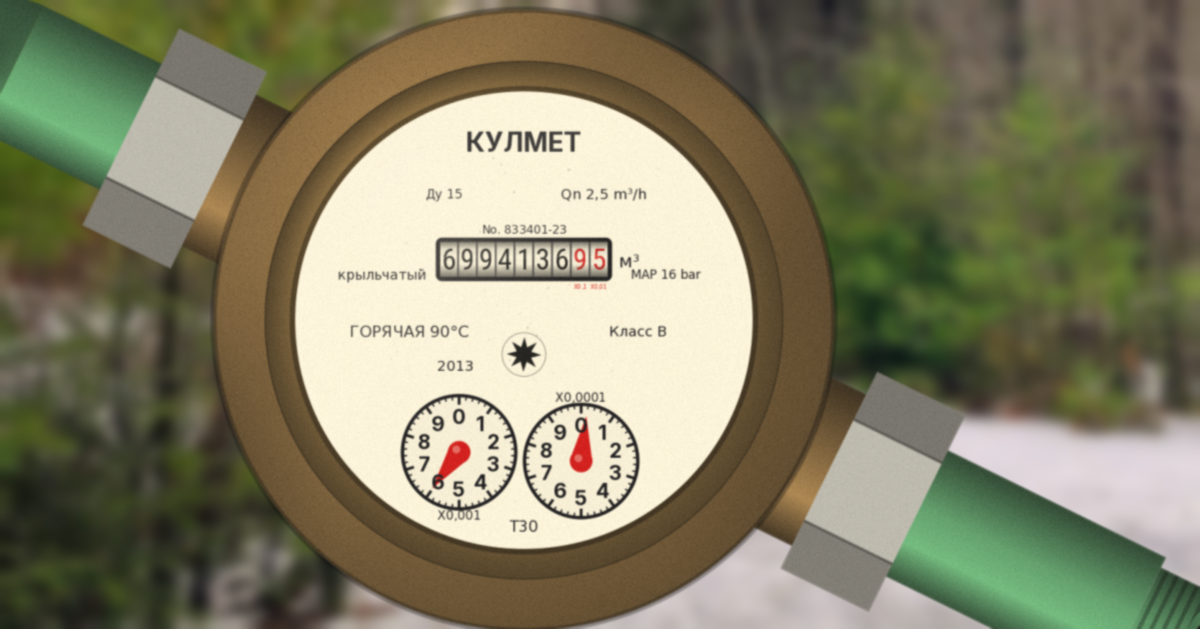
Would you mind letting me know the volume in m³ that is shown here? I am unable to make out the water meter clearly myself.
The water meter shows 6994136.9560 m³
